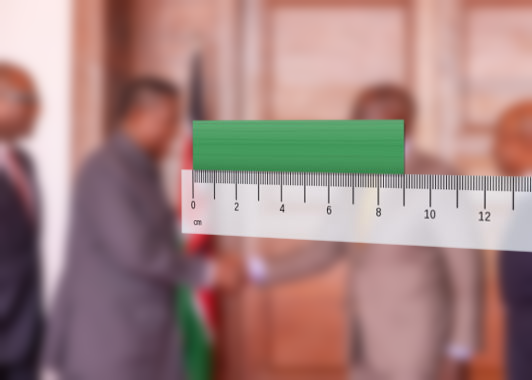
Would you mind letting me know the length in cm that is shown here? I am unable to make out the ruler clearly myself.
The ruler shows 9 cm
